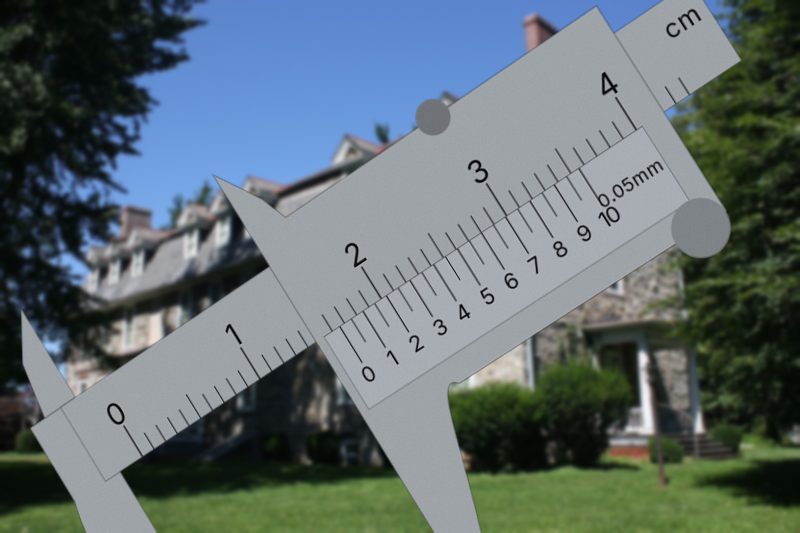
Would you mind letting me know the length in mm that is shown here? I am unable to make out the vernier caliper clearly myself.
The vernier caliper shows 16.6 mm
